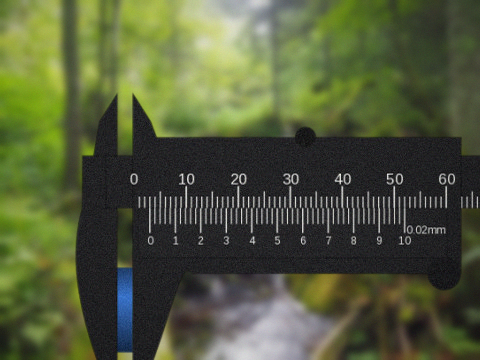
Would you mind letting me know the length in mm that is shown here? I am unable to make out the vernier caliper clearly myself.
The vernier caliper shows 3.0 mm
